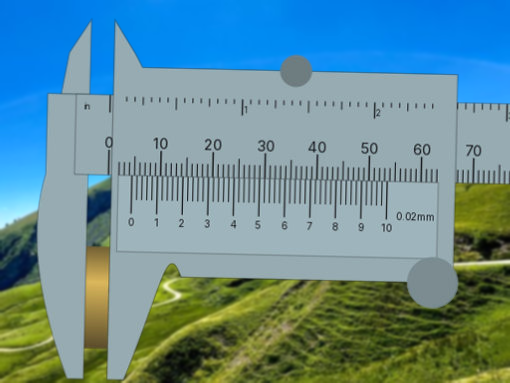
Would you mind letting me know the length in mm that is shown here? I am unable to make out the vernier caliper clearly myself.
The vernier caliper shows 4.5 mm
